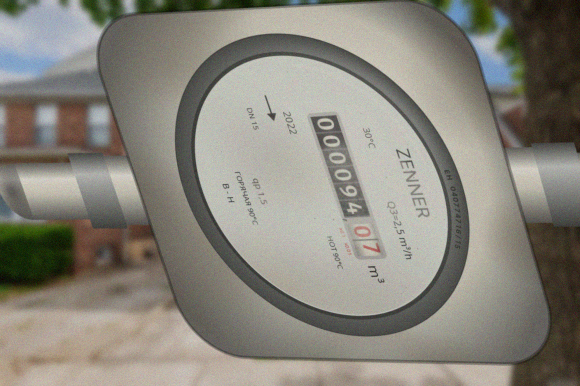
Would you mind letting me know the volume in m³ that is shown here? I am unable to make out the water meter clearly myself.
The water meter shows 94.07 m³
